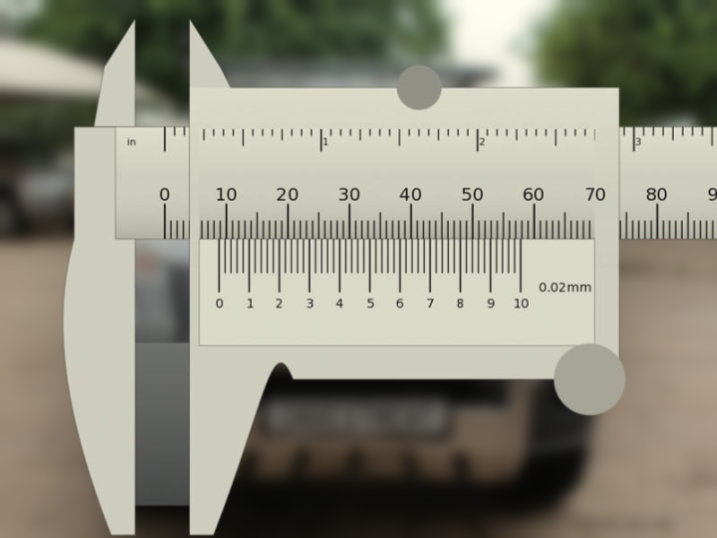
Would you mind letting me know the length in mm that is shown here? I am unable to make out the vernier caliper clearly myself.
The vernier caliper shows 8.8 mm
